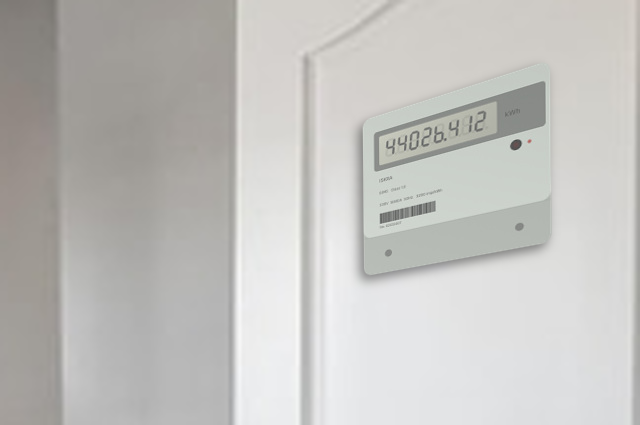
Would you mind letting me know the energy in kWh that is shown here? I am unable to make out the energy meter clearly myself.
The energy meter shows 44026.412 kWh
